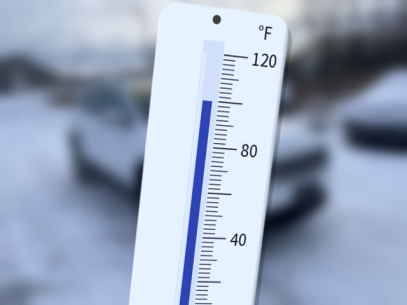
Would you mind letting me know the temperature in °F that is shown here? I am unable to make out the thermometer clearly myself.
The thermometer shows 100 °F
